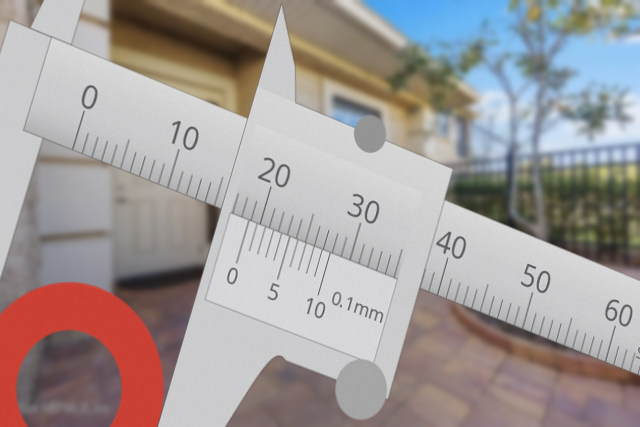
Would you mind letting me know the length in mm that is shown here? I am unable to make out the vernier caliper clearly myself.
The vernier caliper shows 18.8 mm
